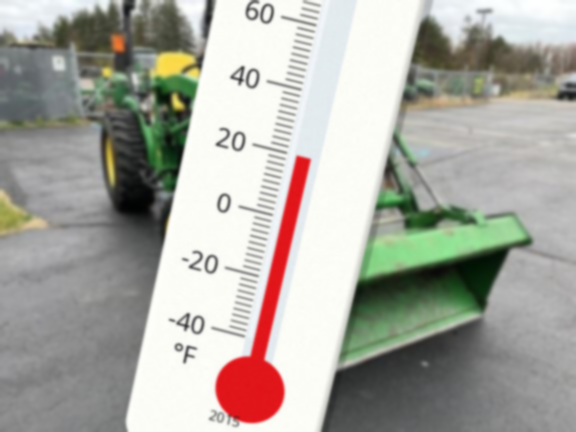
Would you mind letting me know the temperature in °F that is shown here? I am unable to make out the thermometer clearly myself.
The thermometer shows 20 °F
